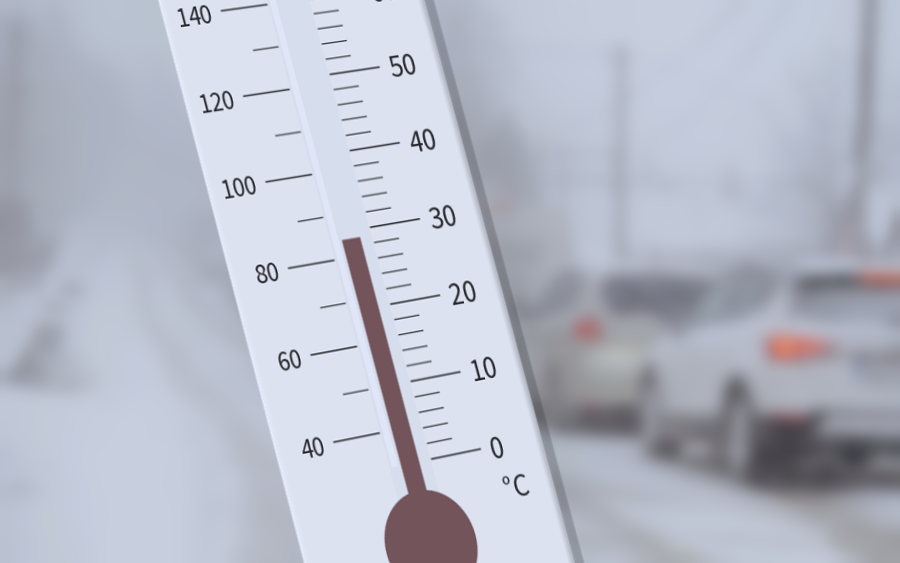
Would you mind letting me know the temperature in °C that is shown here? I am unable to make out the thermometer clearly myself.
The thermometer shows 29 °C
